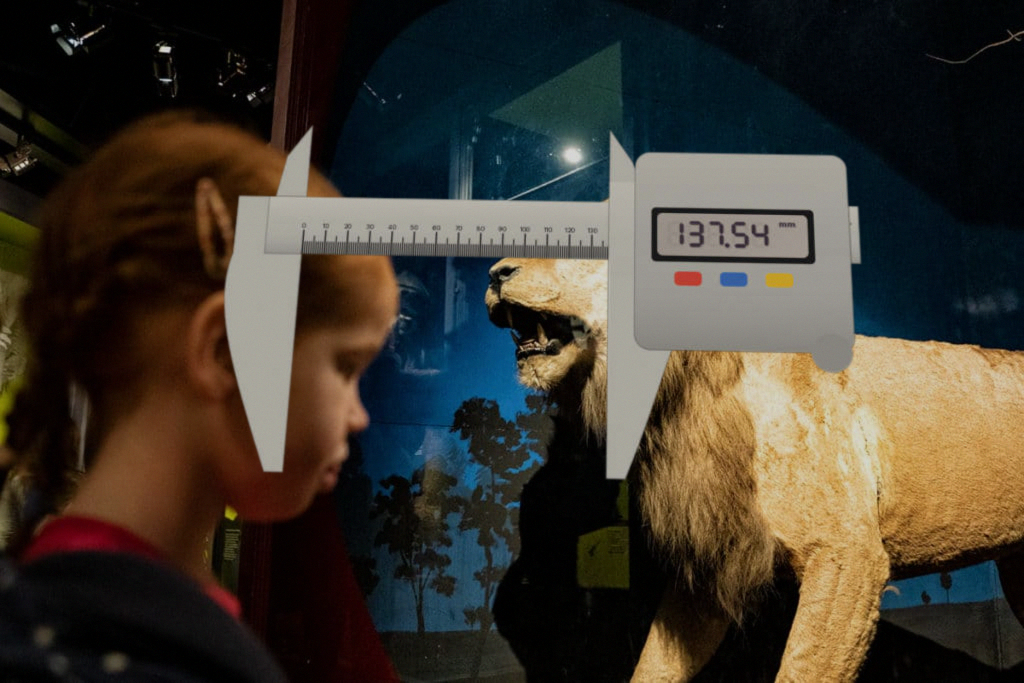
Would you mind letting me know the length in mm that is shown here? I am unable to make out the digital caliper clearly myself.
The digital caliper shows 137.54 mm
